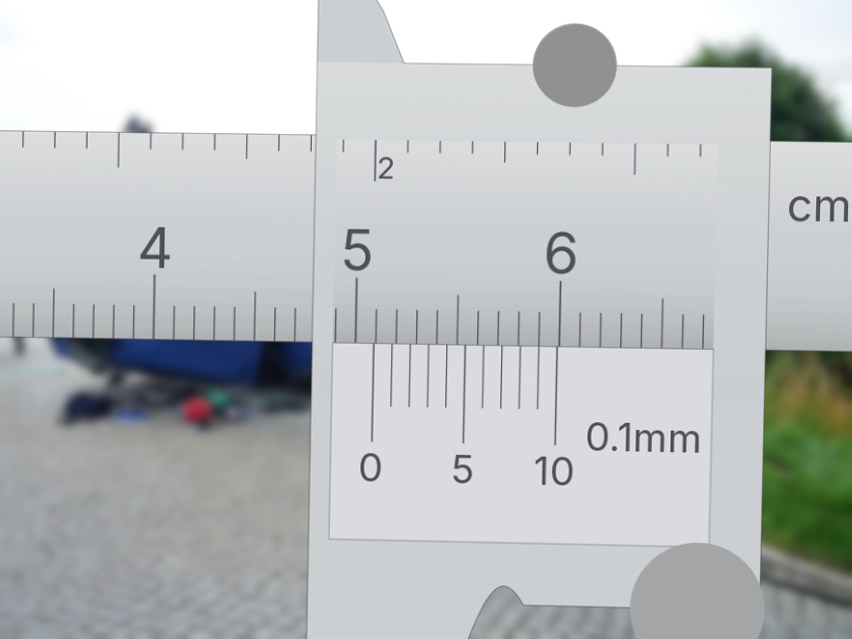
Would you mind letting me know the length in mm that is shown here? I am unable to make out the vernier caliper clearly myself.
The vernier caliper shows 50.9 mm
